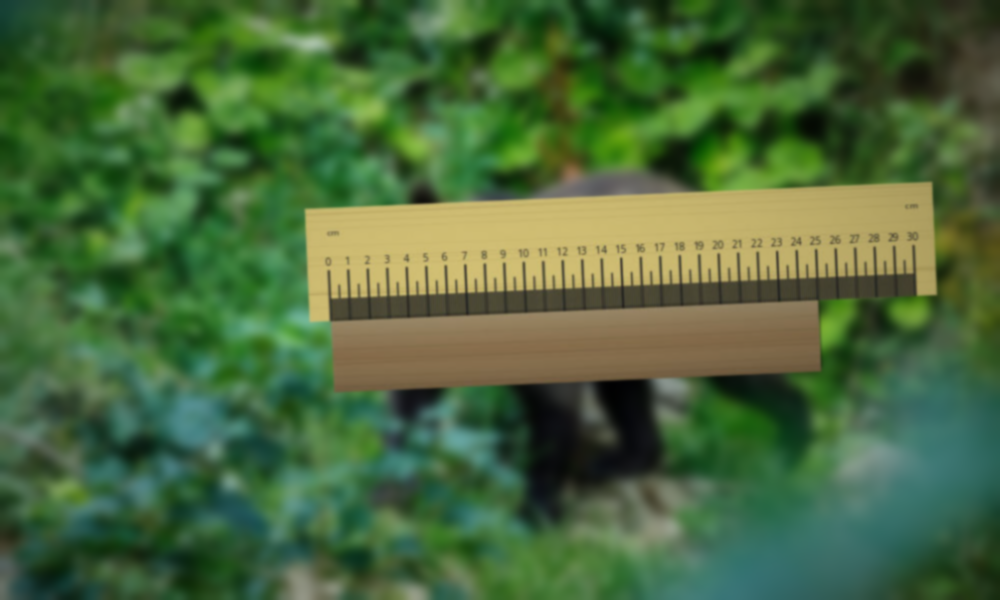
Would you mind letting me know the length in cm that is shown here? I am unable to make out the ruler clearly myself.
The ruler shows 25 cm
